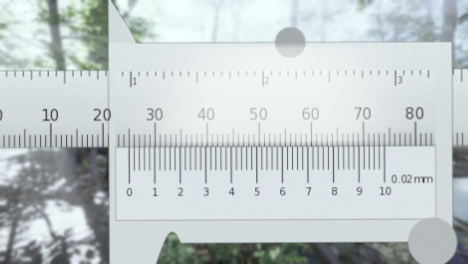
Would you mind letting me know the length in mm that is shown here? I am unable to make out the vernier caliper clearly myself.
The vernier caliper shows 25.0 mm
